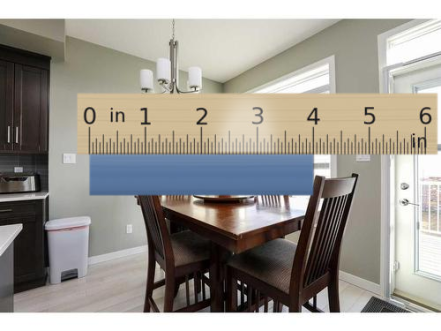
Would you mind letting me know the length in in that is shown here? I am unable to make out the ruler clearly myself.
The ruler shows 4 in
